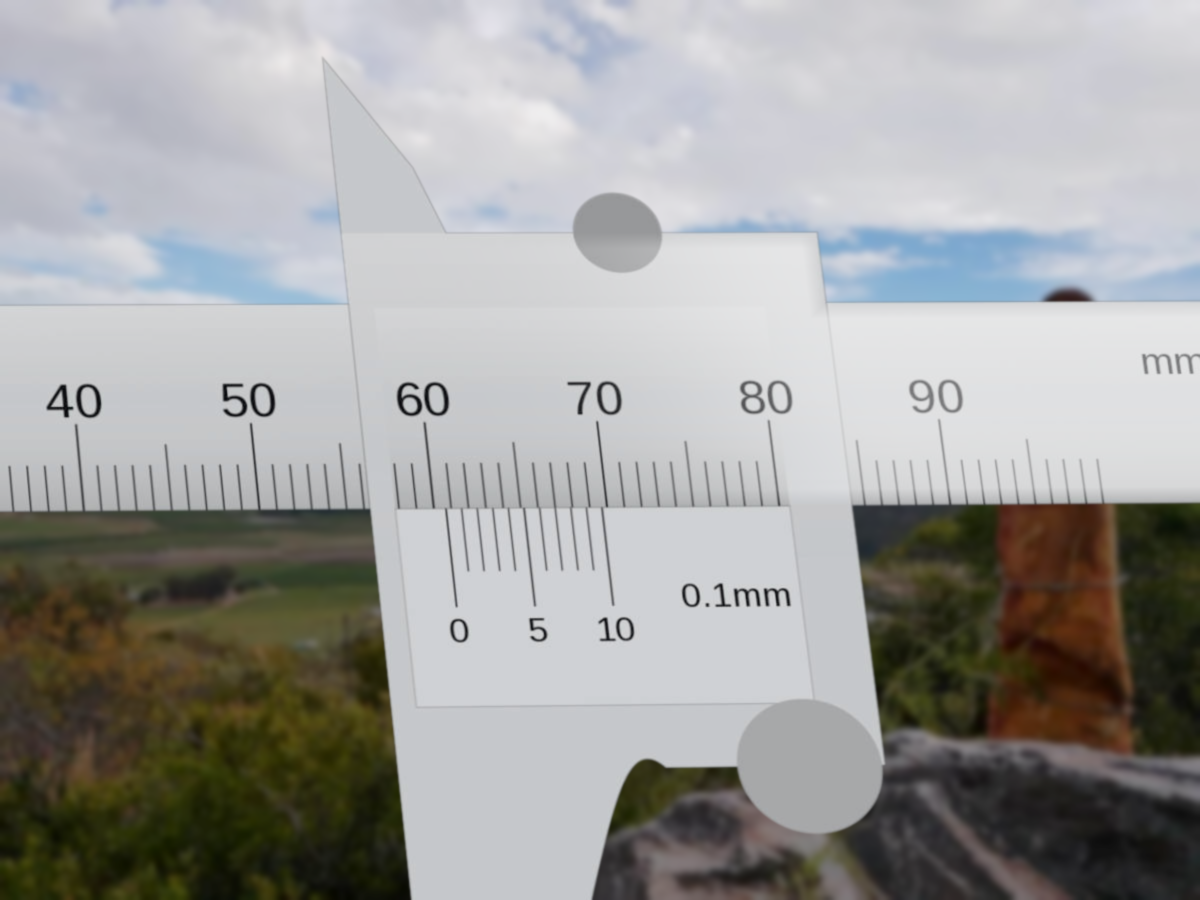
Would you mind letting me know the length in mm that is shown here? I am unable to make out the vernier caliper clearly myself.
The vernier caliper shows 60.7 mm
